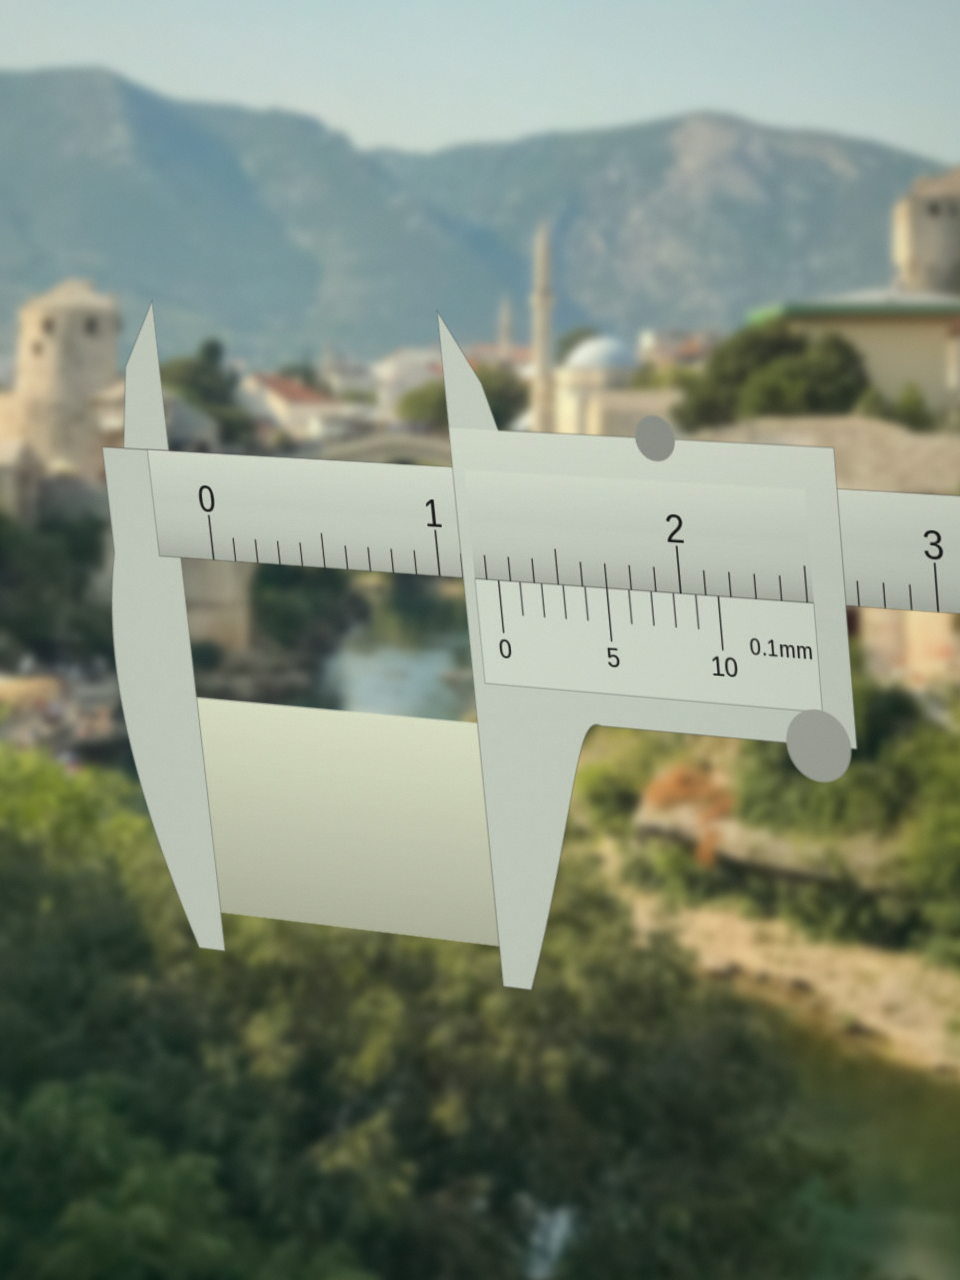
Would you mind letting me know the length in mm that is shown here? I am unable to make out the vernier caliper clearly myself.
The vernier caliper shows 12.5 mm
